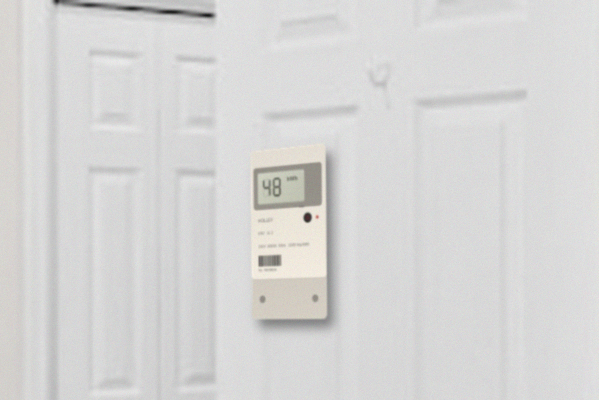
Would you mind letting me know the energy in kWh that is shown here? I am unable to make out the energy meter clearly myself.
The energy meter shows 48 kWh
